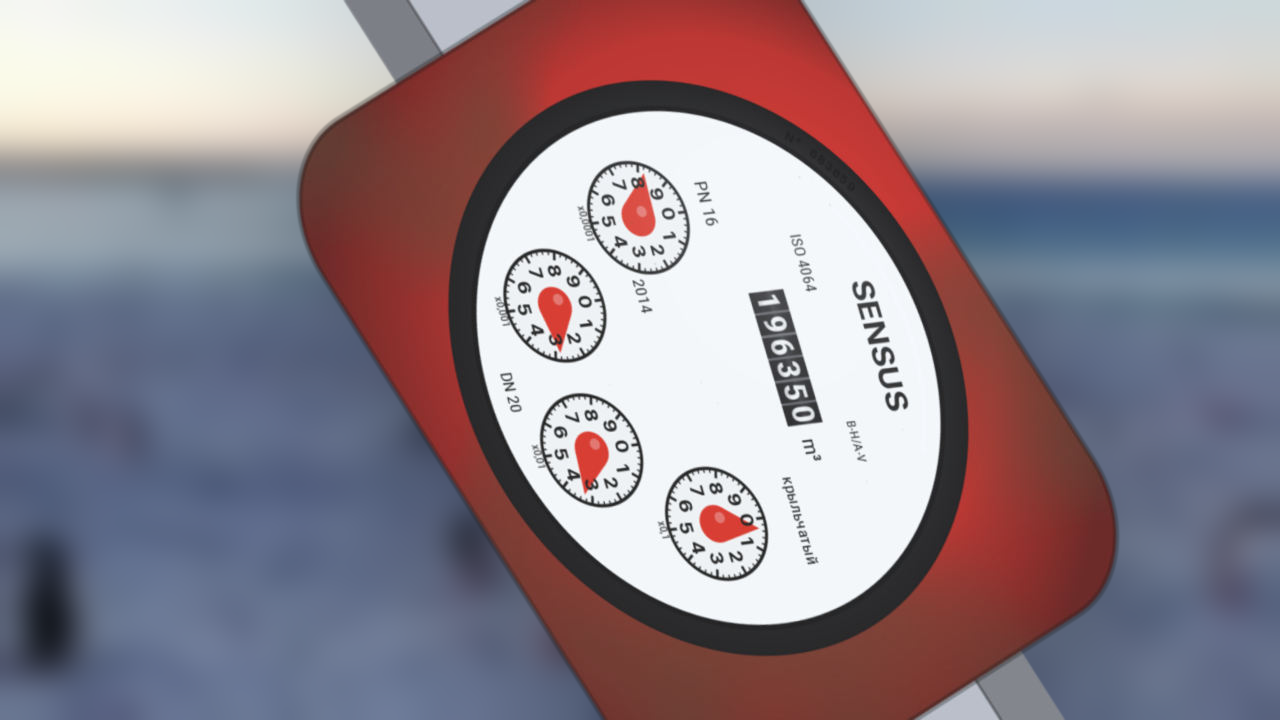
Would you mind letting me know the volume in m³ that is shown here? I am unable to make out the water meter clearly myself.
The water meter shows 196350.0328 m³
